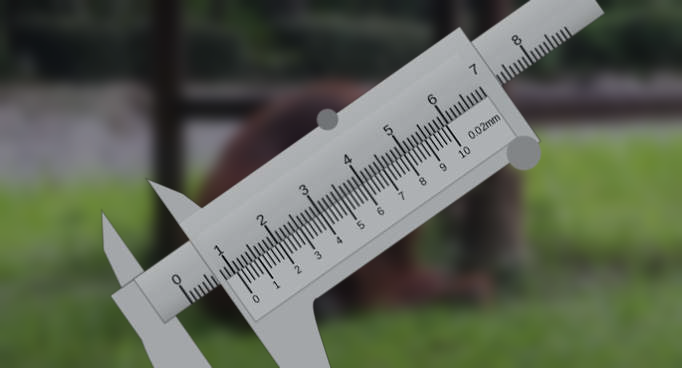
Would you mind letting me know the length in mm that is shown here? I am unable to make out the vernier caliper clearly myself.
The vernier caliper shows 10.5 mm
